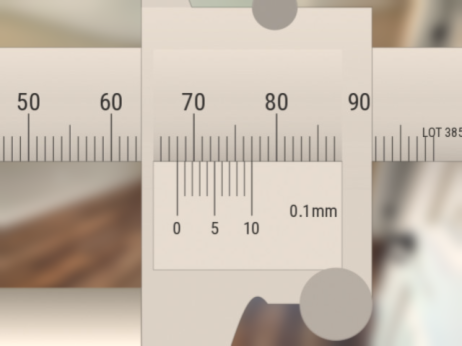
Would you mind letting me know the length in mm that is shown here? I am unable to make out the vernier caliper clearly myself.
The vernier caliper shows 68.0 mm
